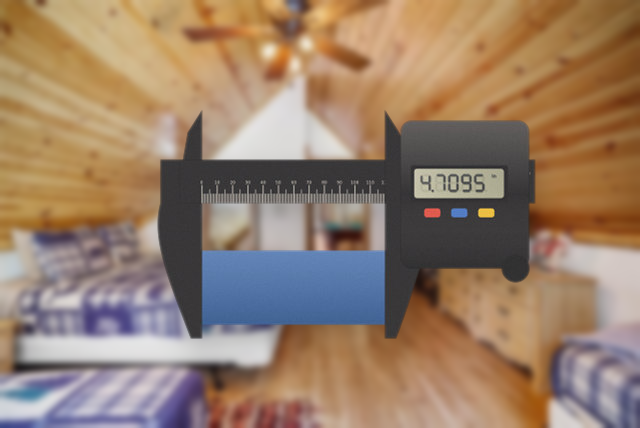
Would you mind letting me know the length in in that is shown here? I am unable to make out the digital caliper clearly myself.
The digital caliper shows 4.7095 in
